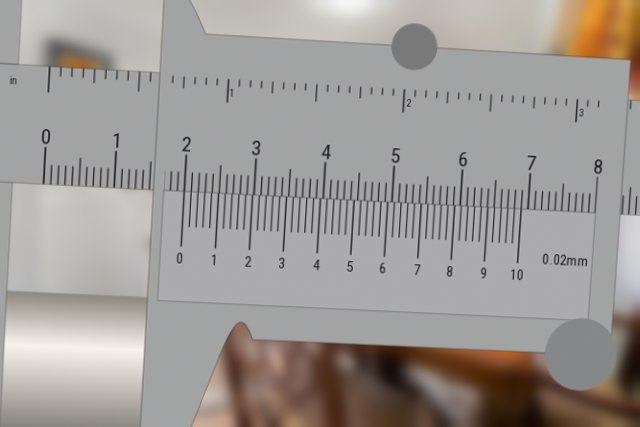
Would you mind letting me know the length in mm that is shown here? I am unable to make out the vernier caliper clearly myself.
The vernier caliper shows 20.0 mm
